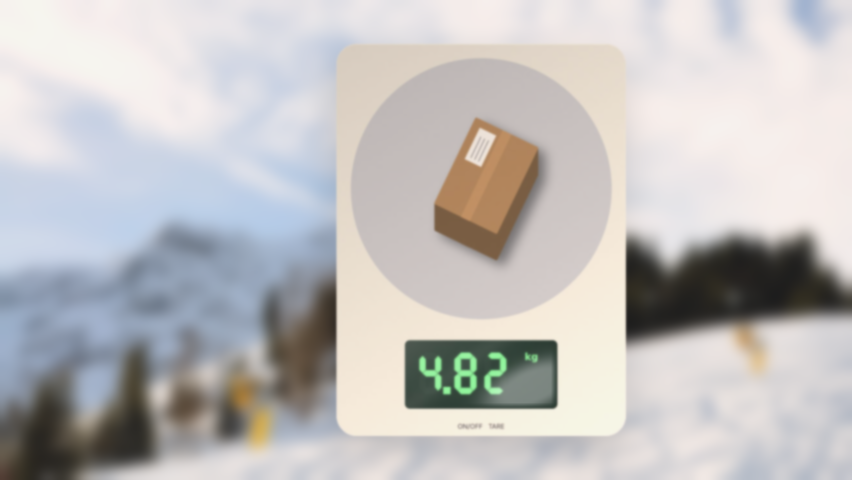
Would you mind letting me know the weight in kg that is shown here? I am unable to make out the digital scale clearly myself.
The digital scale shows 4.82 kg
